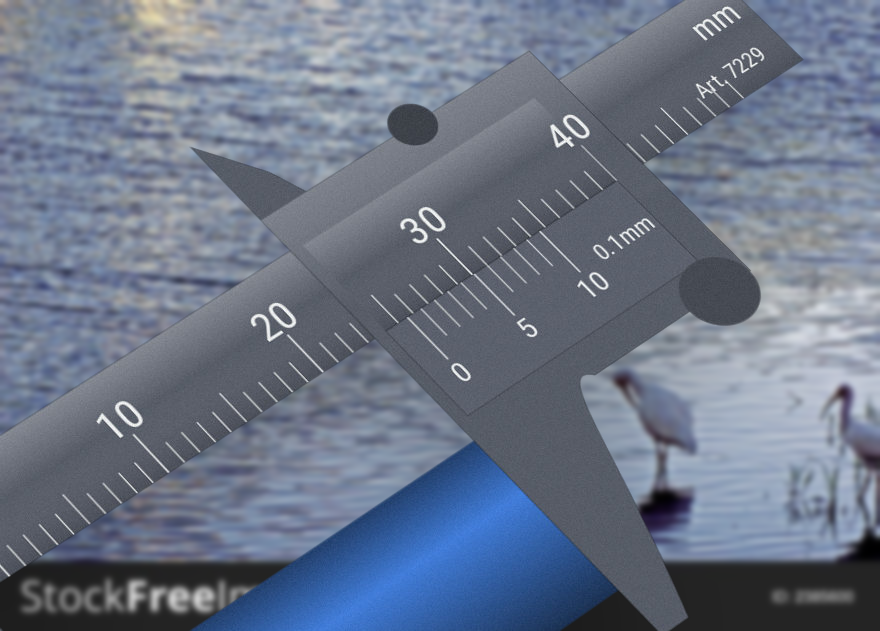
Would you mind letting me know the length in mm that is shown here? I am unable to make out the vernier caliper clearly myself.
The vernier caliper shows 25.6 mm
